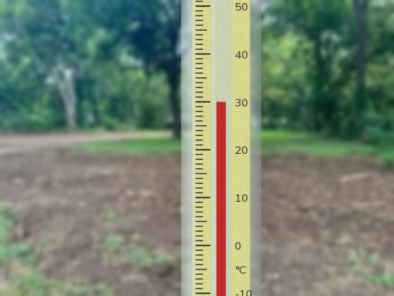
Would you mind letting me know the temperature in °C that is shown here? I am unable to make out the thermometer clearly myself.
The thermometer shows 30 °C
